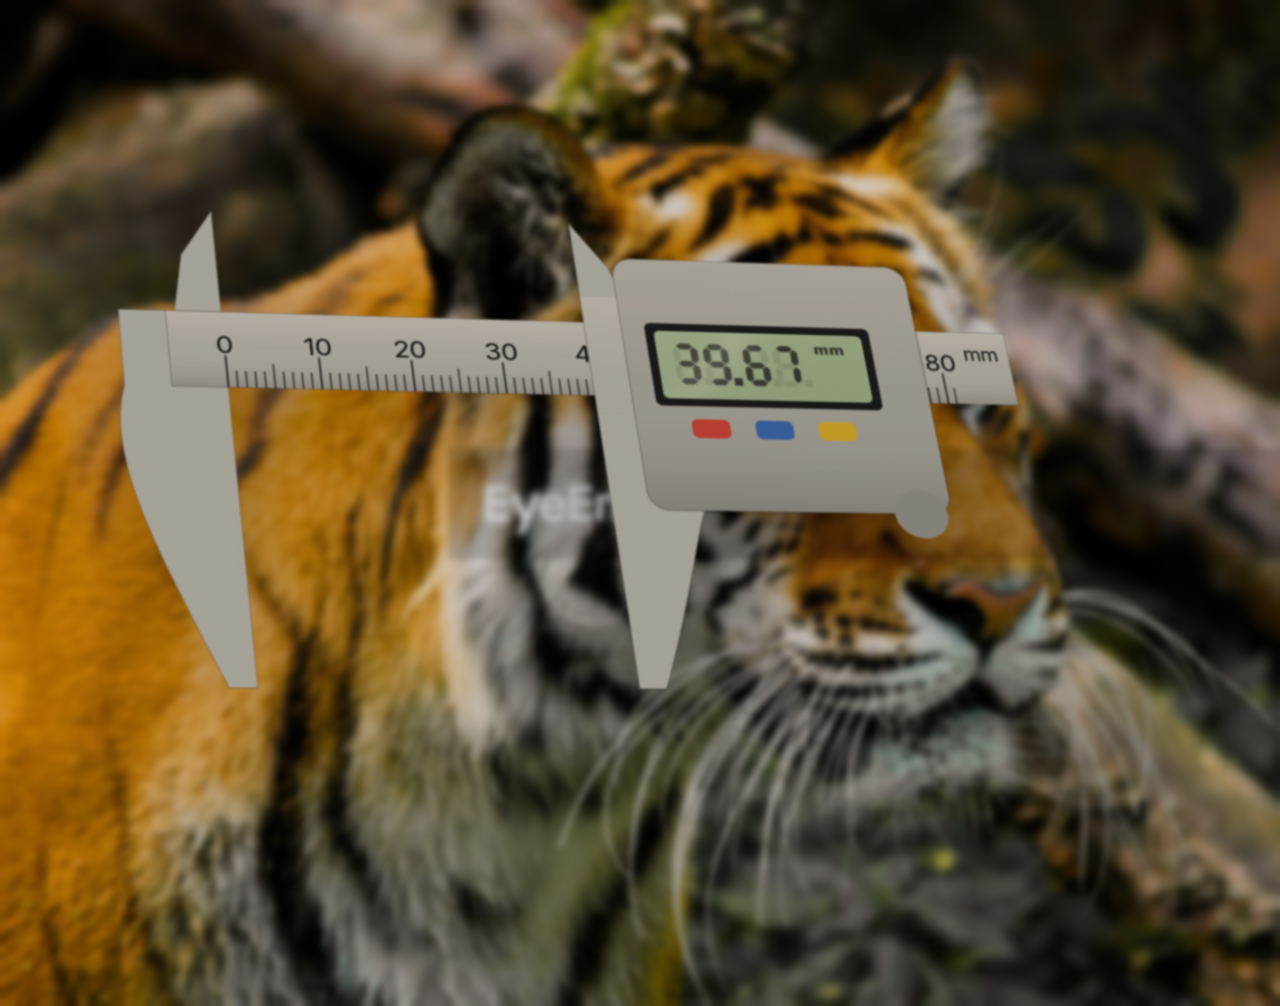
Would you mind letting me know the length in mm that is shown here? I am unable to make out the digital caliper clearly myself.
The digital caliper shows 39.67 mm
